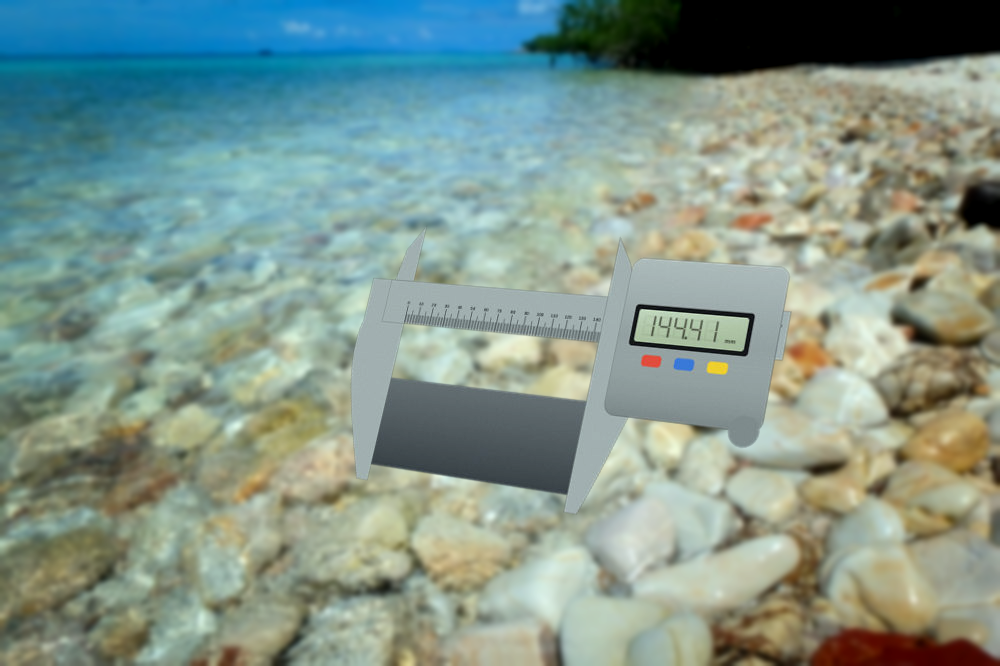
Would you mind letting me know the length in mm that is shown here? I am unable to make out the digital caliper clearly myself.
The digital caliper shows 144.41 mm
